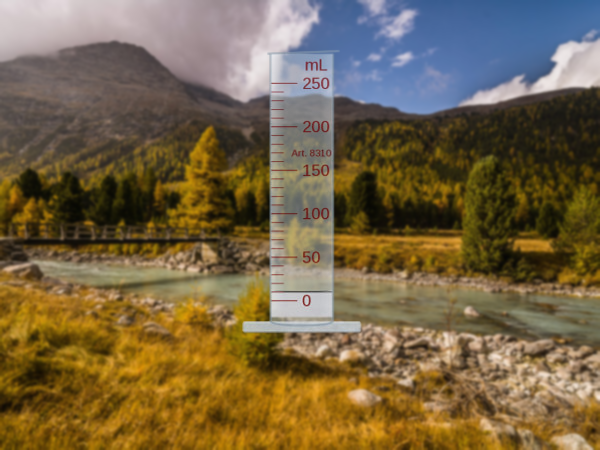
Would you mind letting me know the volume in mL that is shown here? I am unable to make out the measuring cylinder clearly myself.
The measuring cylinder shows 10 mL
